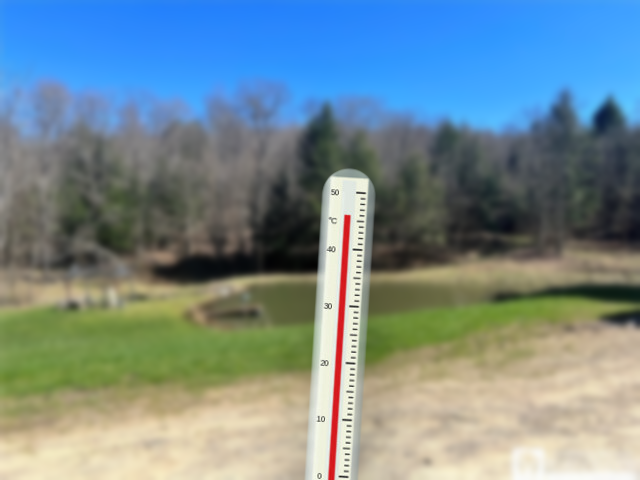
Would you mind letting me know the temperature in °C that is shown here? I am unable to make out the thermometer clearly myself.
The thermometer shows 46 °C
